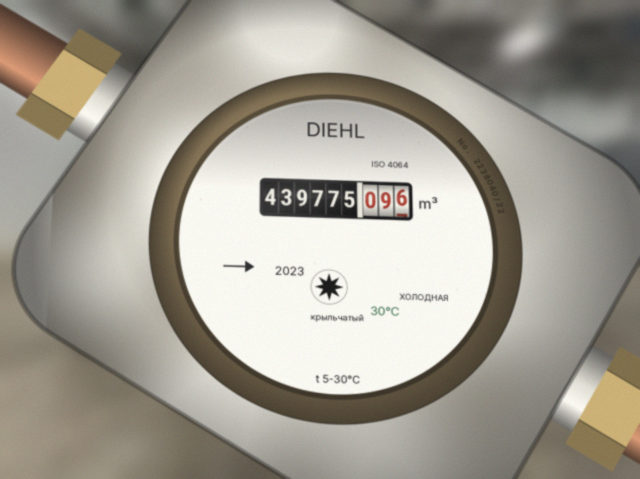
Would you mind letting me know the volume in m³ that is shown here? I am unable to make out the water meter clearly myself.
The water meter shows 439775.096 m³
